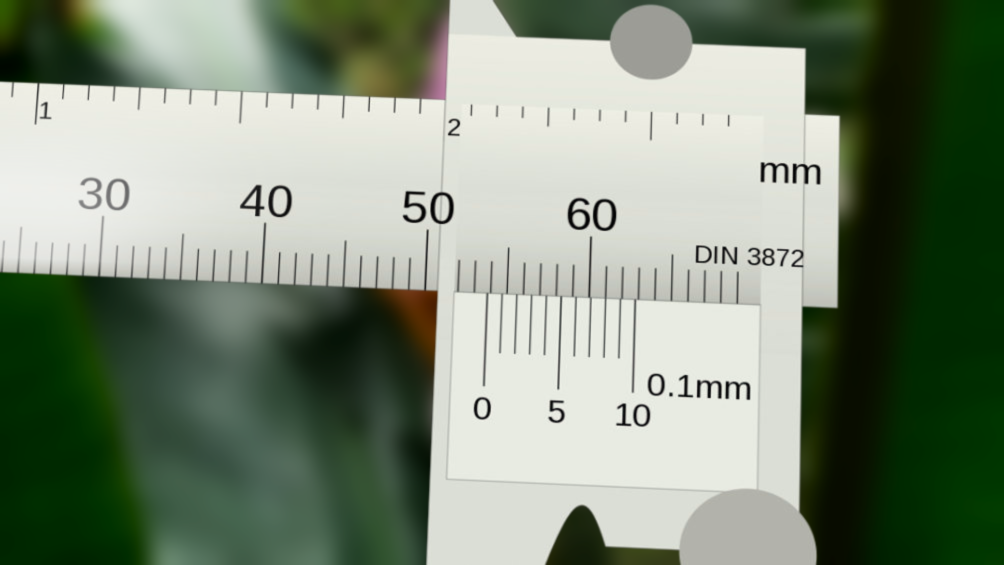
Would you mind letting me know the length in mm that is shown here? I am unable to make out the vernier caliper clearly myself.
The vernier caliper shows 53.8 mm
